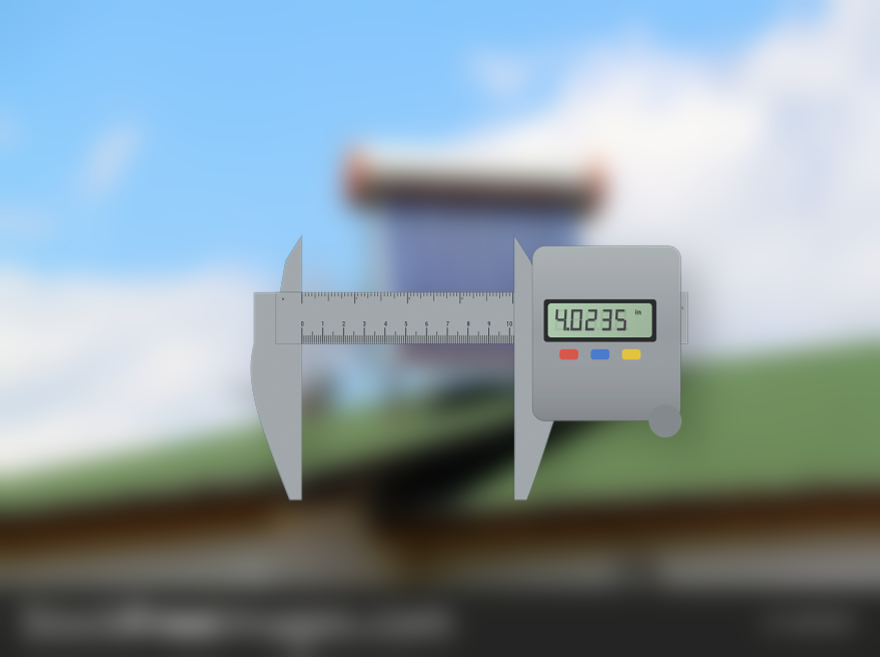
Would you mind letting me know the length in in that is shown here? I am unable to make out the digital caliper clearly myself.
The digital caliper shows 4.0235 in
